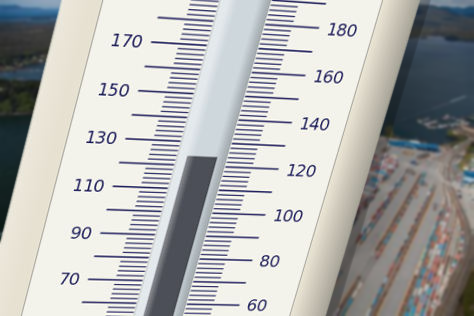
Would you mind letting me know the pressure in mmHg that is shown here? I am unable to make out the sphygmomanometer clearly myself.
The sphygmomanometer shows 124 mmHg
